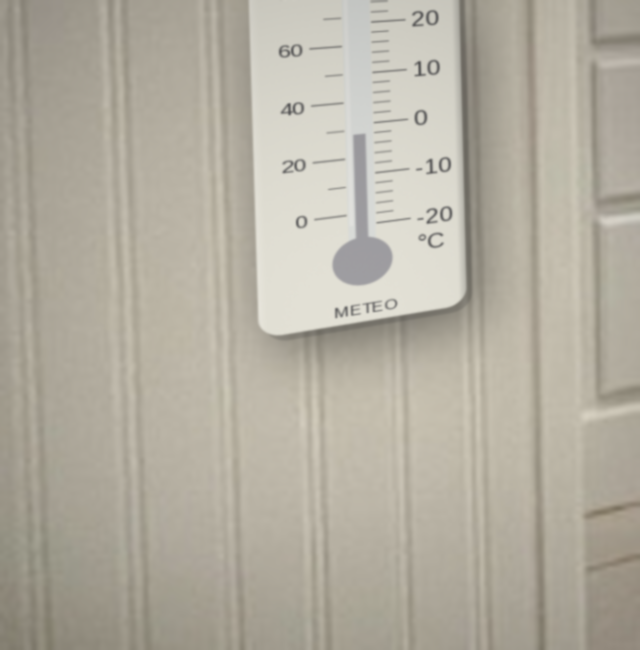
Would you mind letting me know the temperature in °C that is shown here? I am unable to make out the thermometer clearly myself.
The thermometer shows -2 °C
